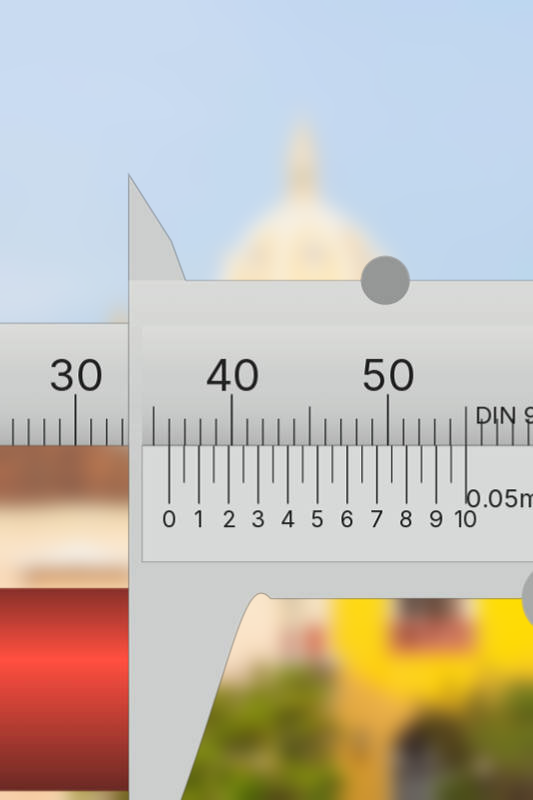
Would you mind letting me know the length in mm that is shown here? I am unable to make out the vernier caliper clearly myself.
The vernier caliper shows 36.0 mm
